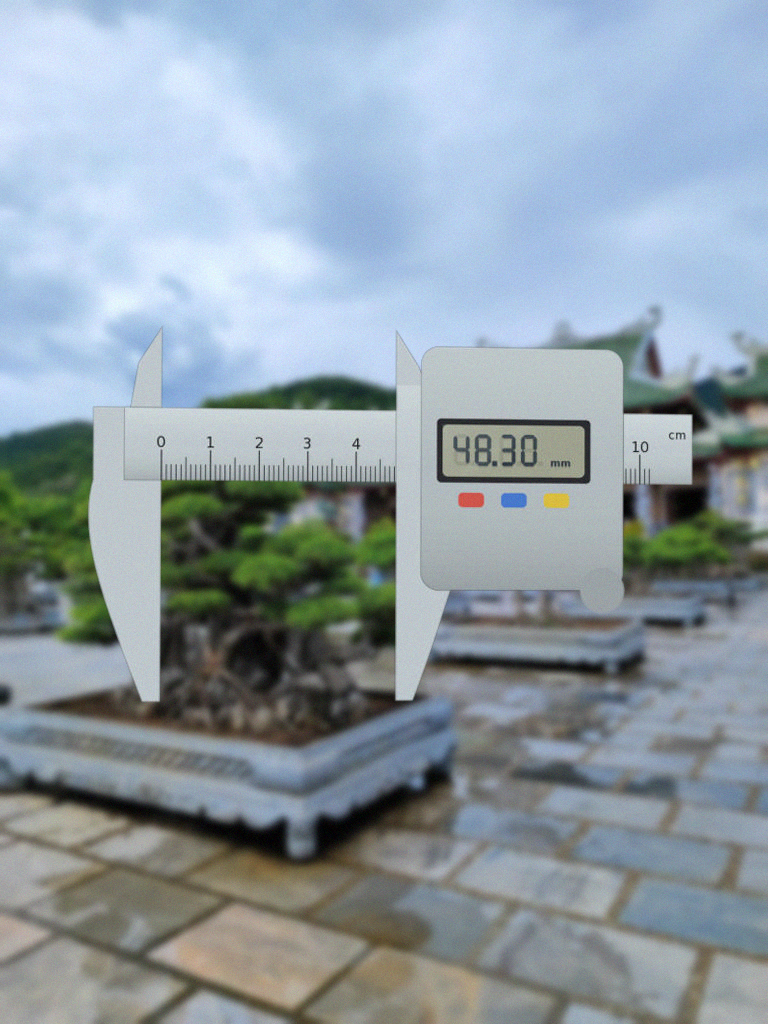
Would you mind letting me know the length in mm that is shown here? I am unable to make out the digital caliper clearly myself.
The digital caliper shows 48.30 mm
